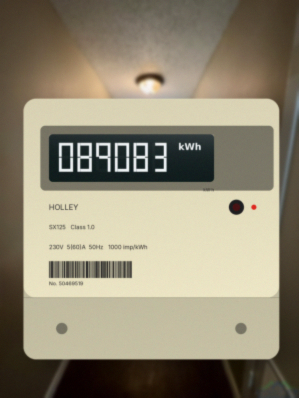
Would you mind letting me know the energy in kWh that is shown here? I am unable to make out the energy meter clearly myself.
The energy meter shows 89083 kWh
